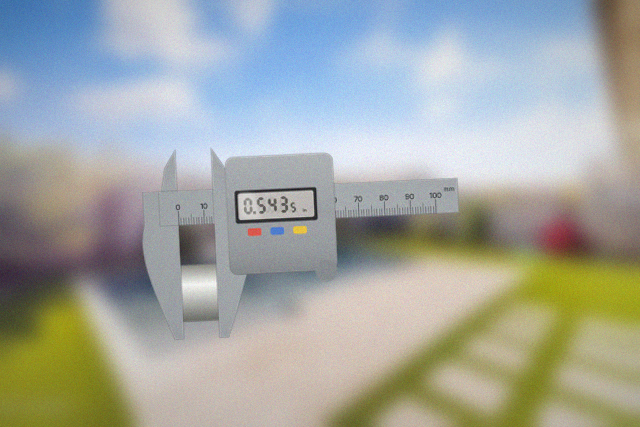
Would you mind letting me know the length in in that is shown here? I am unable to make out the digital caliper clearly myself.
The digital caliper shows 0.5435 in
